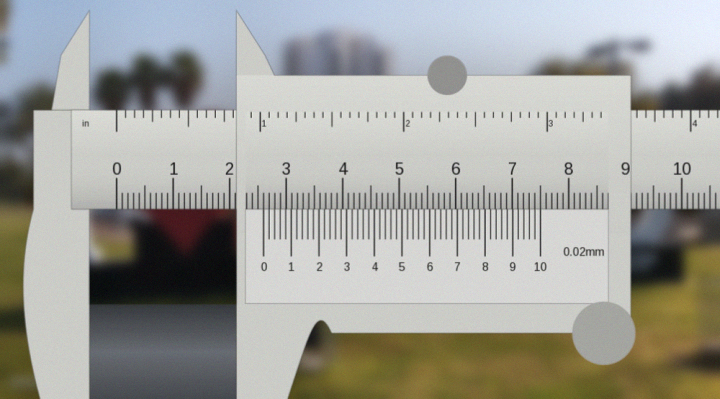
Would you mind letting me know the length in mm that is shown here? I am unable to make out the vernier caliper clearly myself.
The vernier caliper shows 26.0 mm
